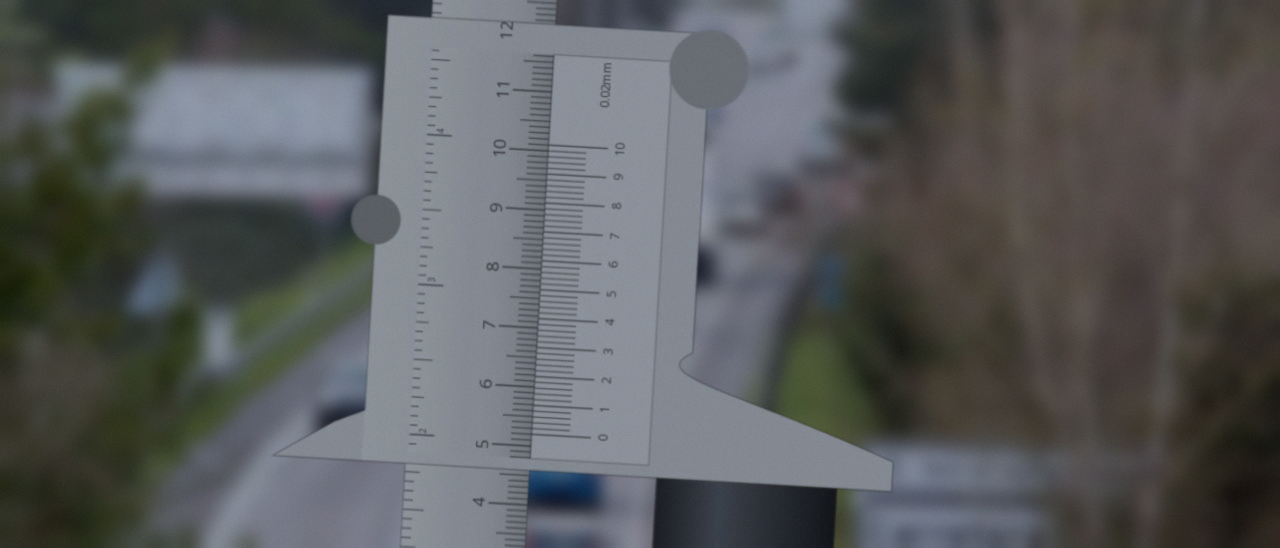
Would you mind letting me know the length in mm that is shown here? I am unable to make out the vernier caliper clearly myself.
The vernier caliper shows 52.0 mm
